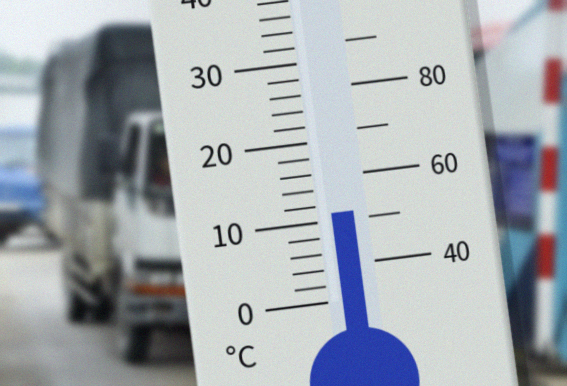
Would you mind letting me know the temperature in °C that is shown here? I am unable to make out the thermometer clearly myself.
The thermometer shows 11 °C
